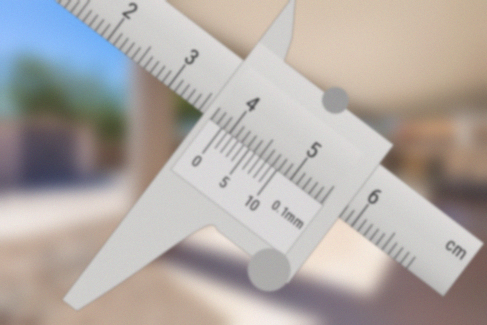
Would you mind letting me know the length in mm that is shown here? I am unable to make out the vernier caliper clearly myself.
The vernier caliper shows 38.8 mm
